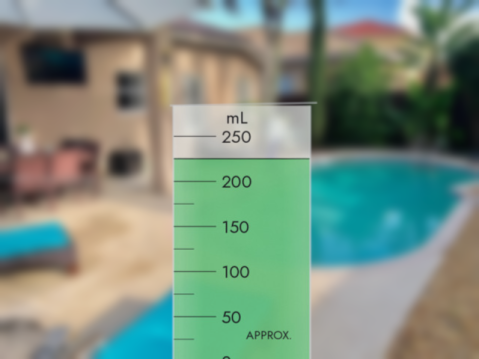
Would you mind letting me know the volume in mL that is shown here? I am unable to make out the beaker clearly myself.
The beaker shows 225 mL
